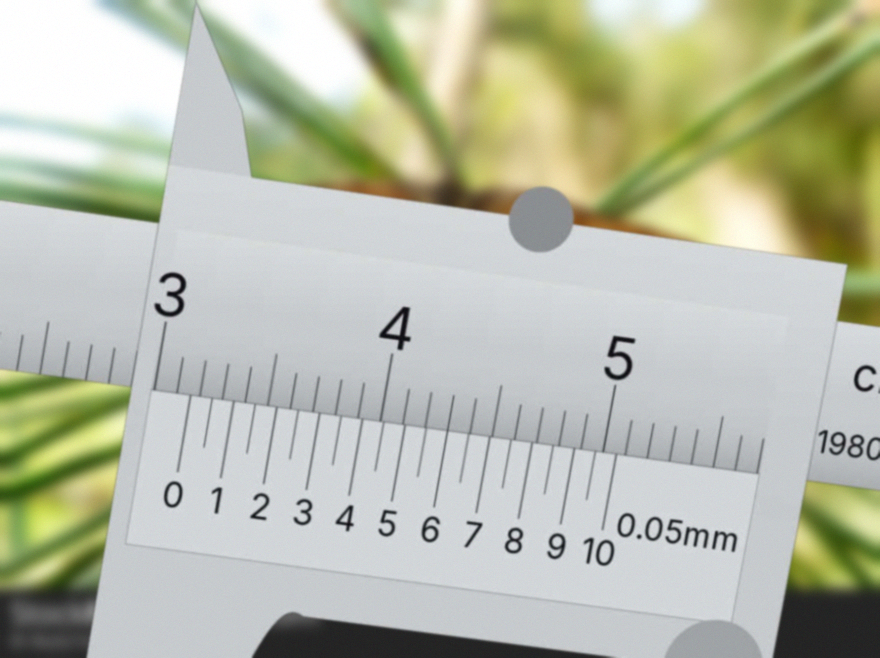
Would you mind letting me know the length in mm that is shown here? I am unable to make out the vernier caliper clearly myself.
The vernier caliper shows 31.6 mm
